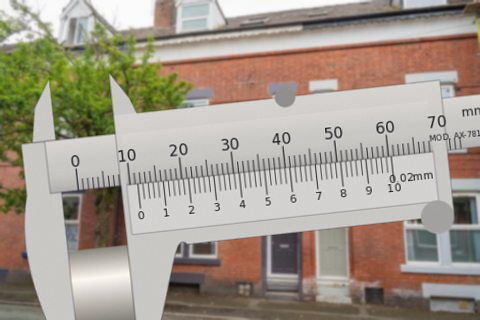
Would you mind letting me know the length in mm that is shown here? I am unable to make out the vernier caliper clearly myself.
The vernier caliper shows 11.5 mm
